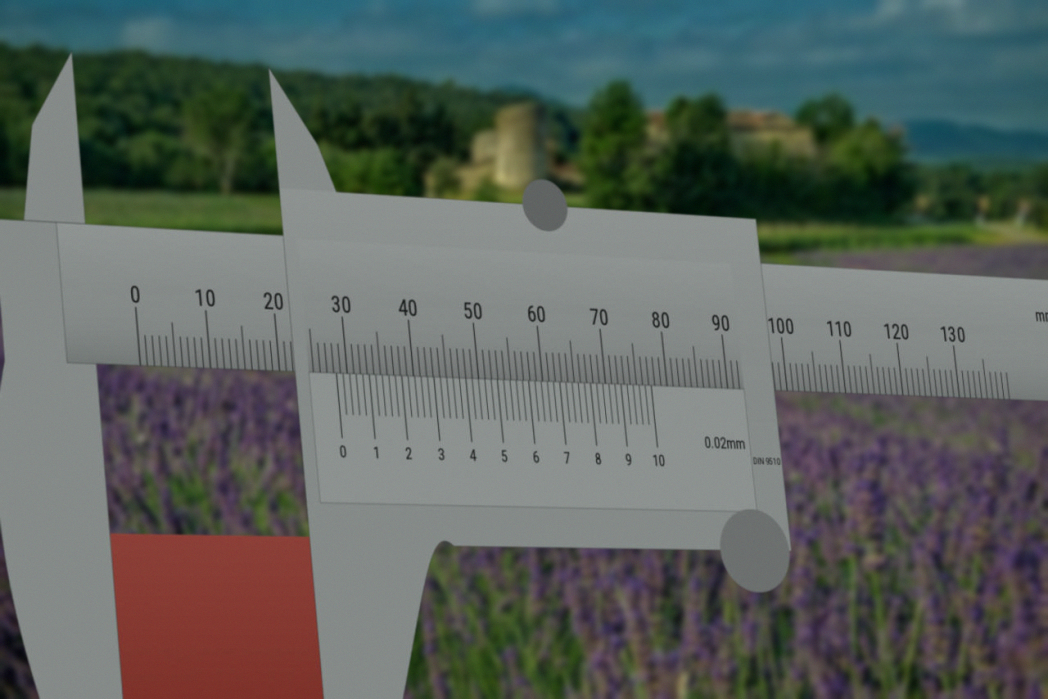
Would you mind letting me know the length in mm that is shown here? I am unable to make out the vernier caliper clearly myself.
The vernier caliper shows 28.4 mm
